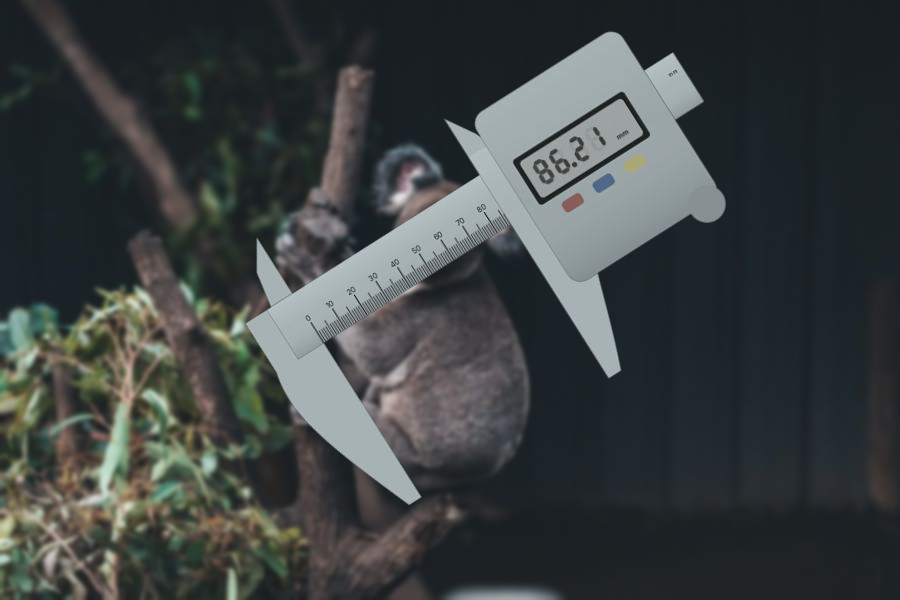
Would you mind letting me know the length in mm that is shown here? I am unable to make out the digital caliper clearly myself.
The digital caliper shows 86.21 mm
